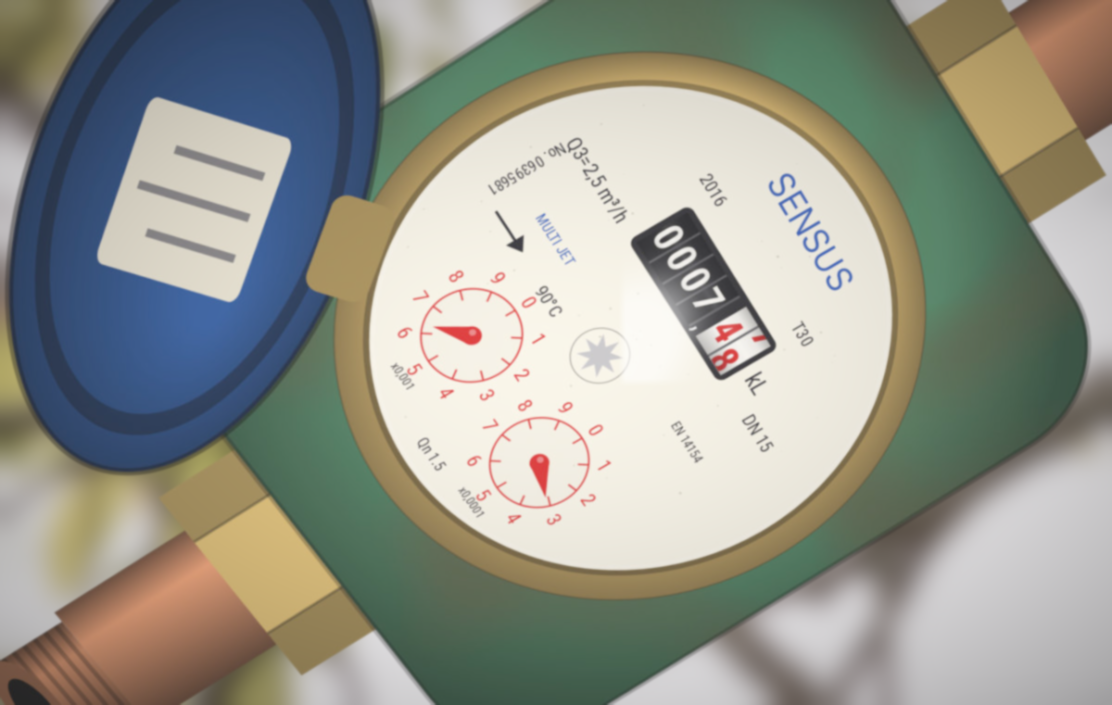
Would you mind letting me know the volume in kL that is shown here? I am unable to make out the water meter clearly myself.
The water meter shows 7.4763 kL
